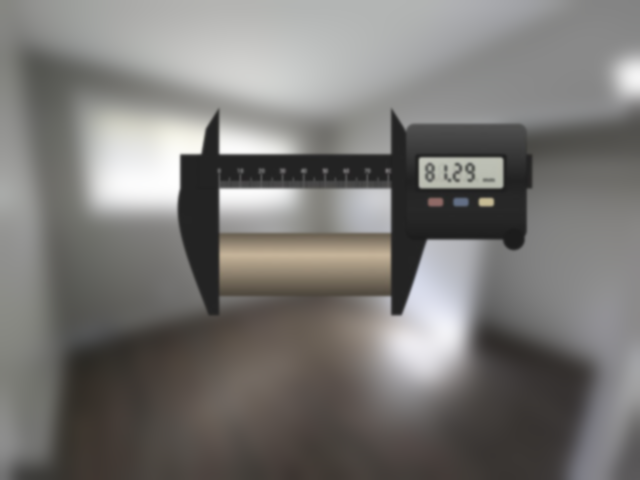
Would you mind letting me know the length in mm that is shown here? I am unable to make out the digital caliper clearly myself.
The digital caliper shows 81.29 mm
